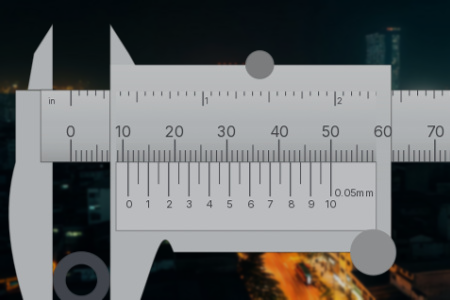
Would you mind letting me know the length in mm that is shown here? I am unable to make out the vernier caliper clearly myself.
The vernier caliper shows 11.0 mm
